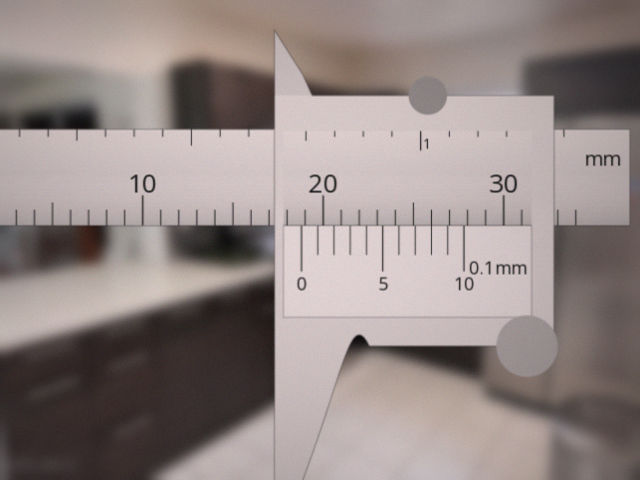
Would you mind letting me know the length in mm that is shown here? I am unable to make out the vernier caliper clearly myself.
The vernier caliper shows 18.8 mm
